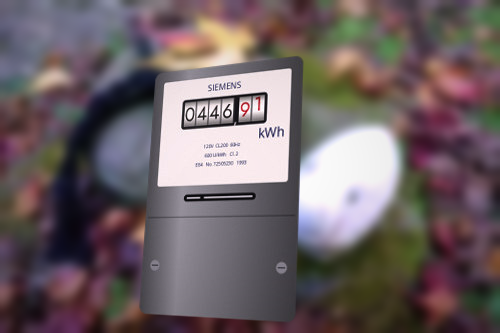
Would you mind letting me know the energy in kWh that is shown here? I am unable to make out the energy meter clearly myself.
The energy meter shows 446.91 kWh
